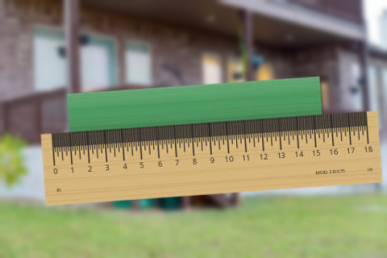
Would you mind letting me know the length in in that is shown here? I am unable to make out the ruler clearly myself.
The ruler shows 14.5 in
